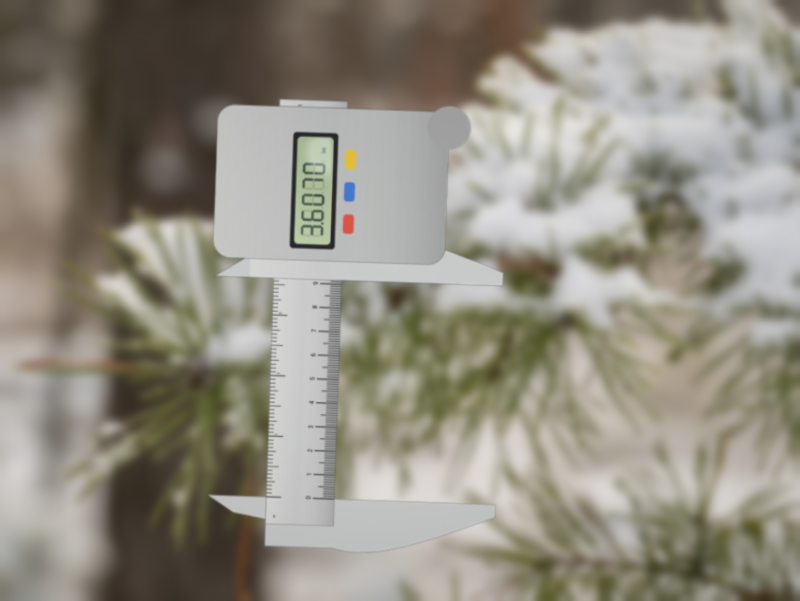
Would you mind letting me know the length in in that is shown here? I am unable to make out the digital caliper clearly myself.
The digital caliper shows 3.6070 in
